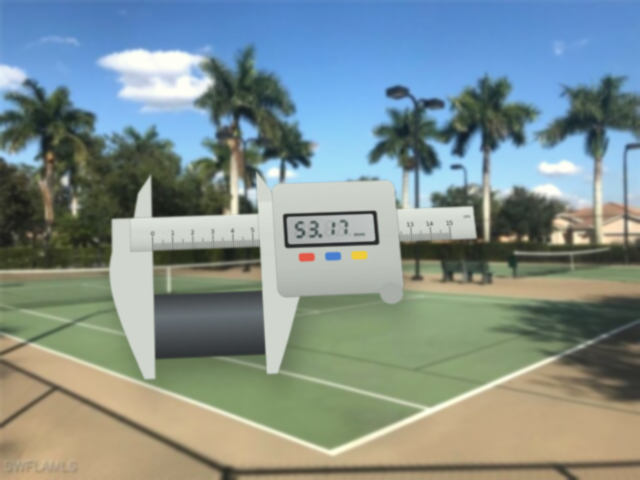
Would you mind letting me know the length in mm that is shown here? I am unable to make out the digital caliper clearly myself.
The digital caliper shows 53.17 mm
